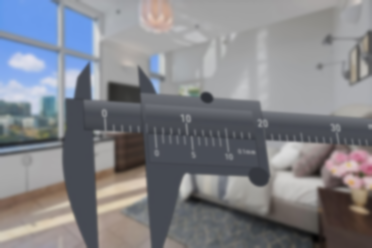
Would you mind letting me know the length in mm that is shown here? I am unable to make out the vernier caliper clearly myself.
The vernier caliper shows 6.0 mm
